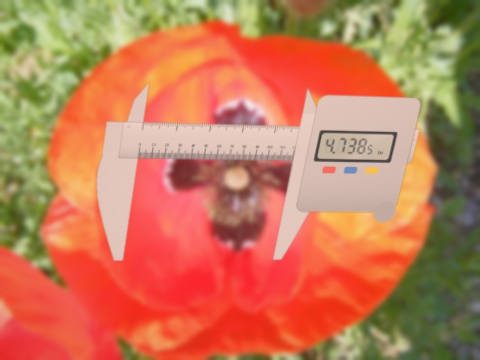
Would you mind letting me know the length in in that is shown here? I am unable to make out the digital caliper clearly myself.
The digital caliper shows 4.7385 in
